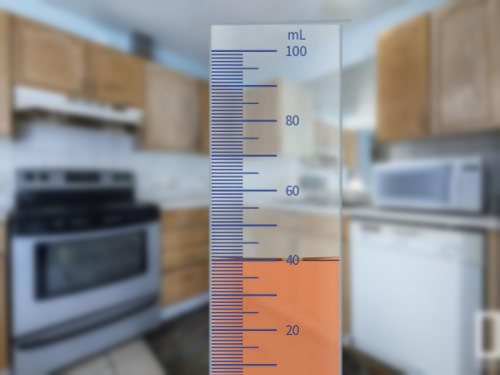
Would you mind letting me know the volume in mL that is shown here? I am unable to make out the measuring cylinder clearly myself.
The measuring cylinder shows 40 mL
